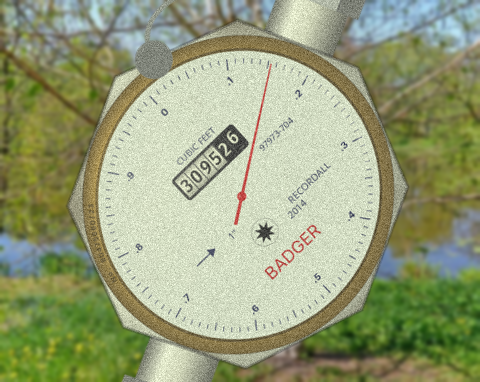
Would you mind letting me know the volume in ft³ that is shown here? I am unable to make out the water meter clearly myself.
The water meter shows 309526.15 ft³
